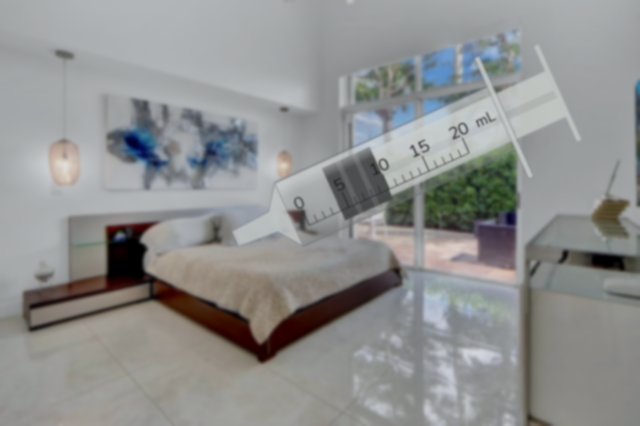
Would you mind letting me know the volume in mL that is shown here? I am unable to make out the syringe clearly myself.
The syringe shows 4 mL
